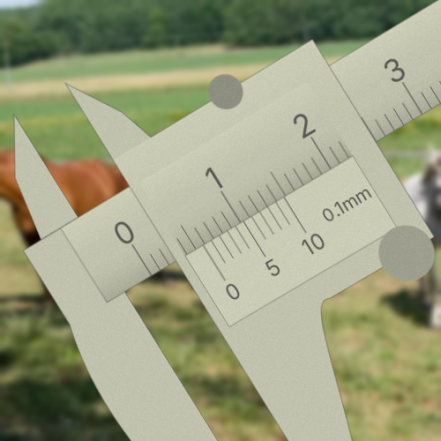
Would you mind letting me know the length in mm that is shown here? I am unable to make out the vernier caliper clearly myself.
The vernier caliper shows 5.8 mm
